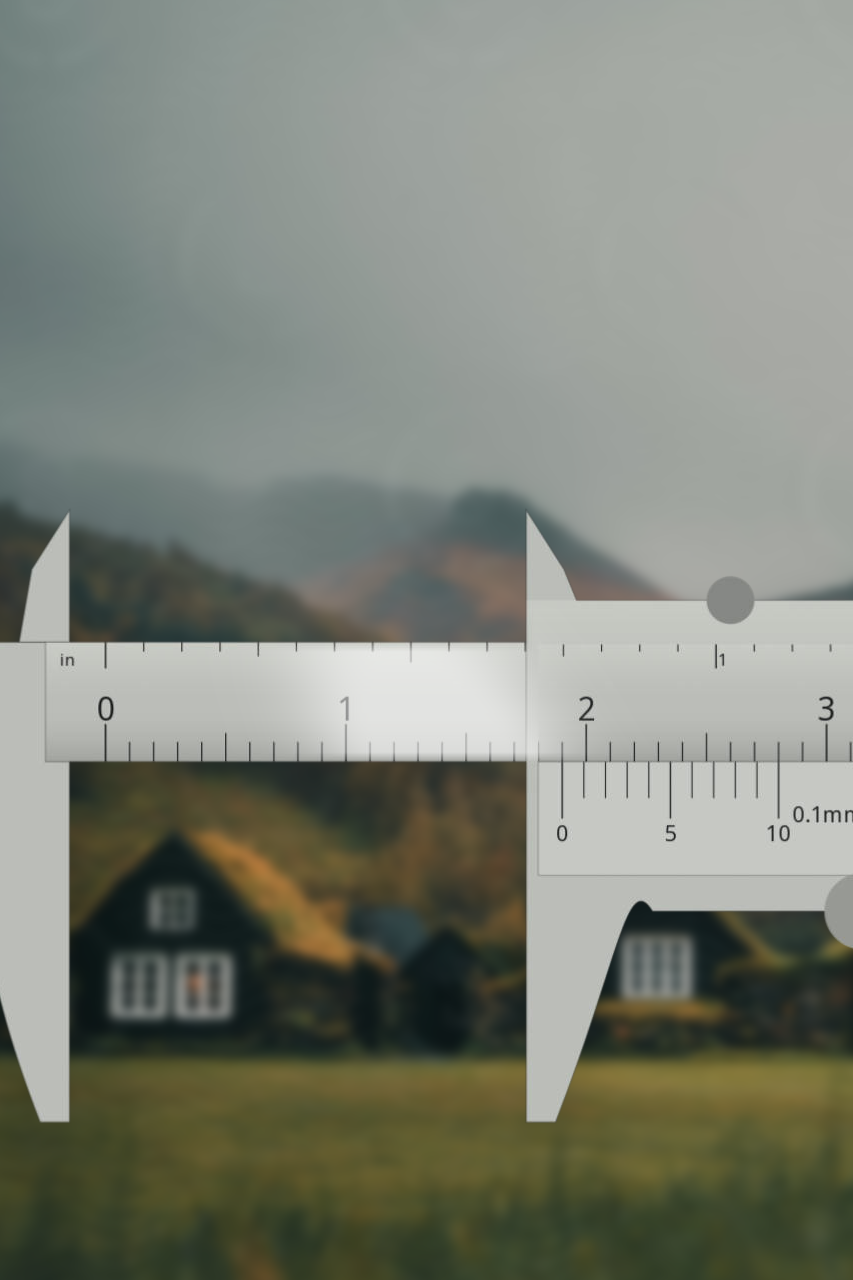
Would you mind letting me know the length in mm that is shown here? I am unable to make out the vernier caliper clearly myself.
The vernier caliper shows 19.0 mm
